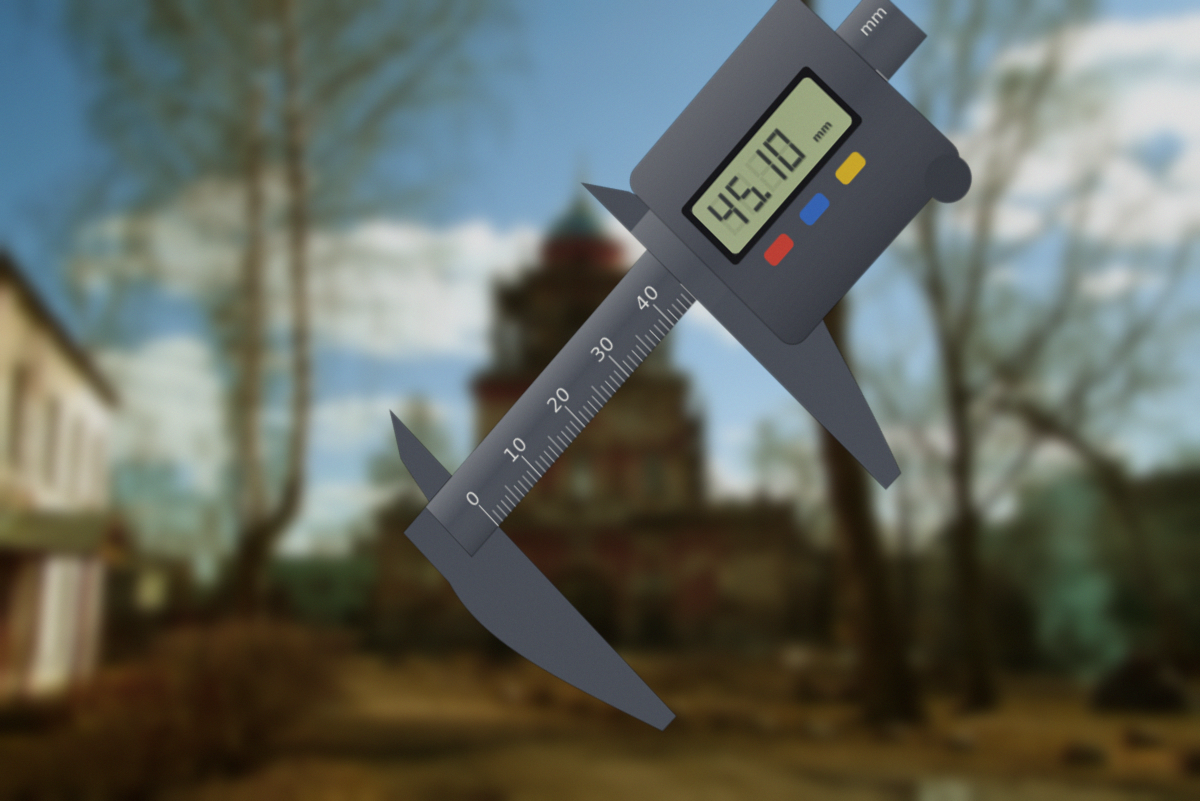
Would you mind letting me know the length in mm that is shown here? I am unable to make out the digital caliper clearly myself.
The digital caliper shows 45.10 mm
